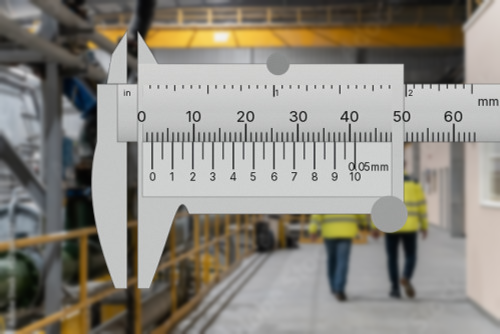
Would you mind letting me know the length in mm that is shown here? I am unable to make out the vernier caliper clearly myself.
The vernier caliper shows 2.0 mm
